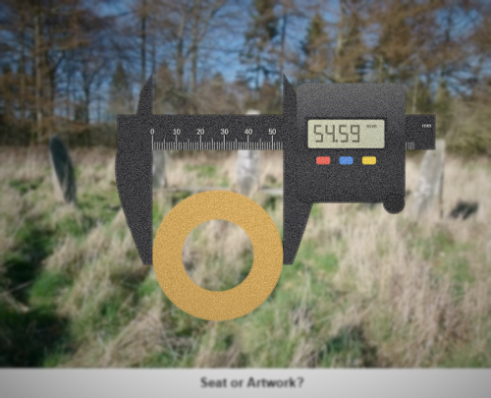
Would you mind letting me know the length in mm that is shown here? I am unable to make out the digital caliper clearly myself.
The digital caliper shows 54.59 mm
